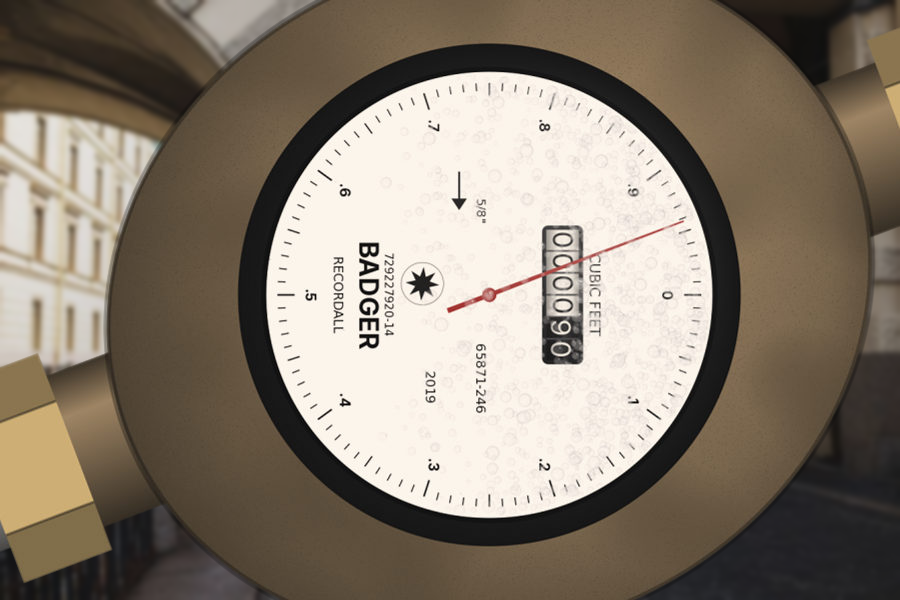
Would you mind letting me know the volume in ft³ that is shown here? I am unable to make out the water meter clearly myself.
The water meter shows 89.94 ft³
